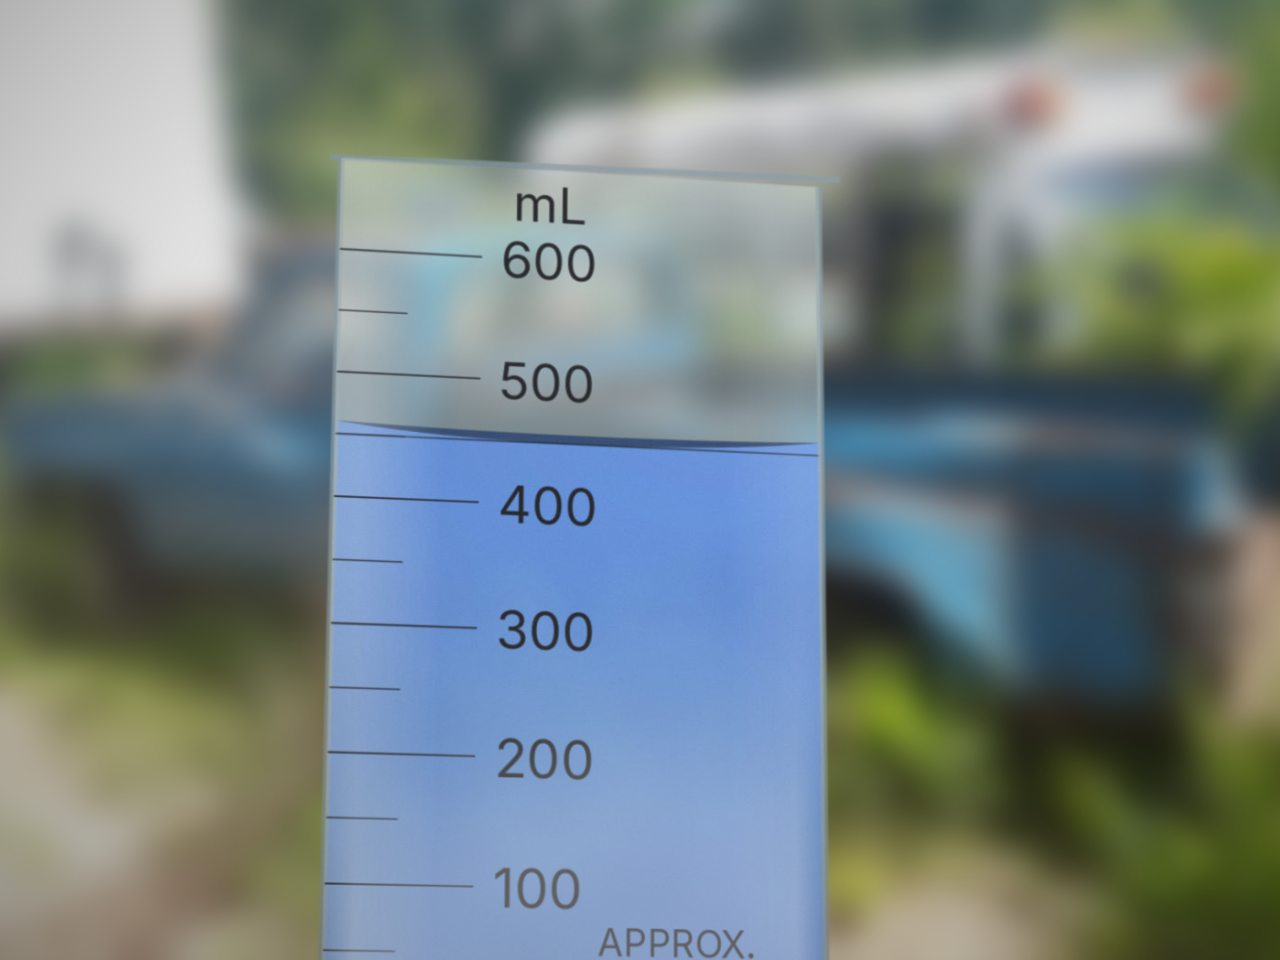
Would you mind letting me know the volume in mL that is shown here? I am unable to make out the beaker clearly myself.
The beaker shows 450 mL
